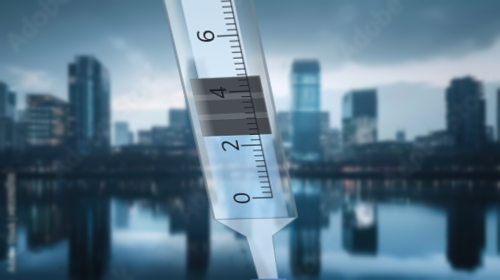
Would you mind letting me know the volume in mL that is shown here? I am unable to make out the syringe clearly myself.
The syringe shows 2.4 mL
